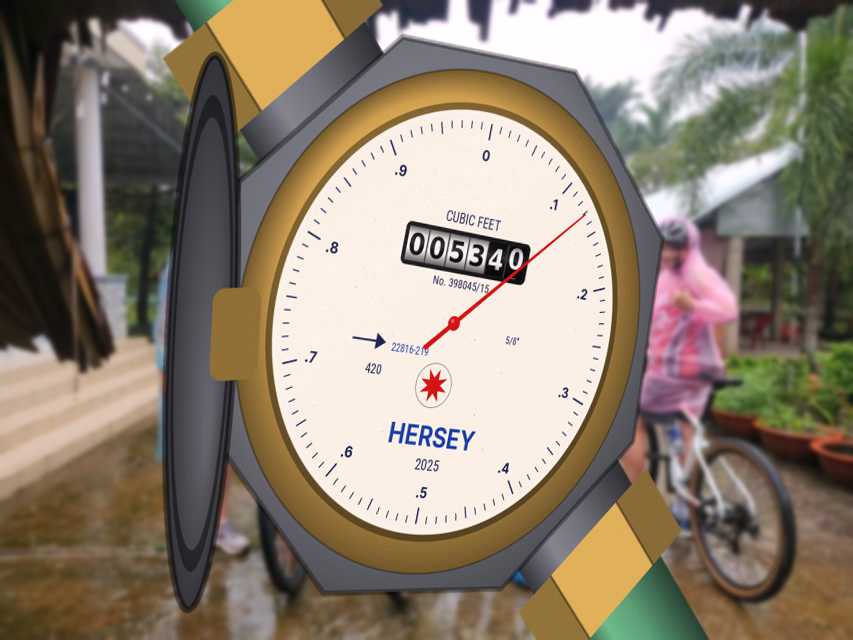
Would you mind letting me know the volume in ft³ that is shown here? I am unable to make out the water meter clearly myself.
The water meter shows 5340.13 ft³
